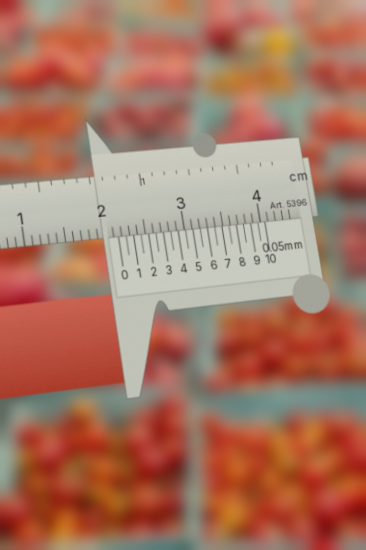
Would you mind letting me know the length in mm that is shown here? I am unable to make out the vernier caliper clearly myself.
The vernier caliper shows 21.6 mm
